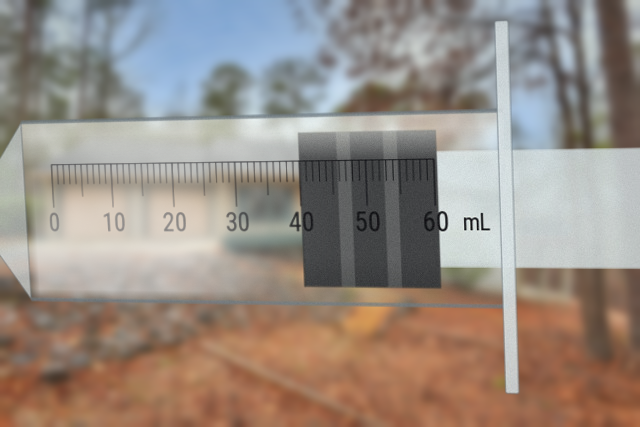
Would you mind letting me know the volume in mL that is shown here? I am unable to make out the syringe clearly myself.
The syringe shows 40 mL
